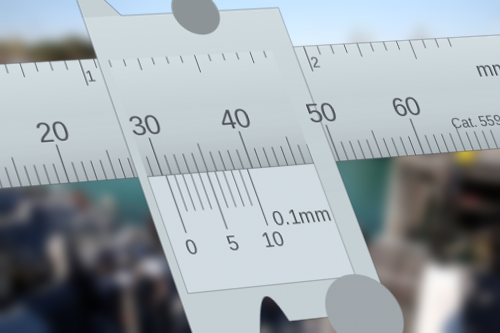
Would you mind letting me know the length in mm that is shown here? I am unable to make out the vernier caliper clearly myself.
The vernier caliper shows 30.4 mm
